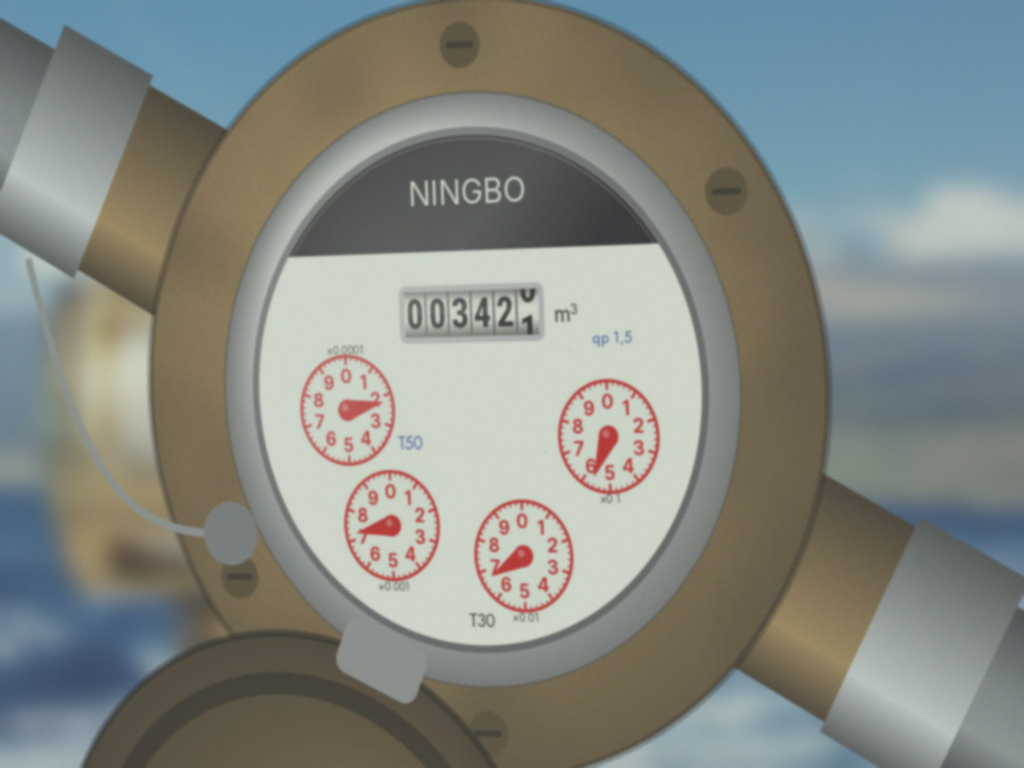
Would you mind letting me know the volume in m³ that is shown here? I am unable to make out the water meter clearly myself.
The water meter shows 3420.5672 m³
